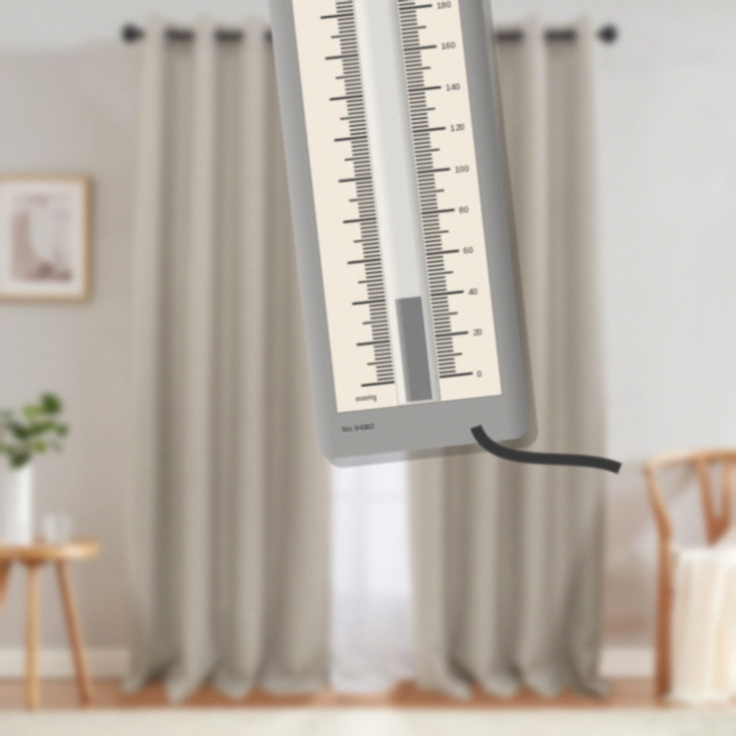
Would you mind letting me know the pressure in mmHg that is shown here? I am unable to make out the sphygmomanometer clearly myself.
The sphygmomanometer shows 40 mmHg
